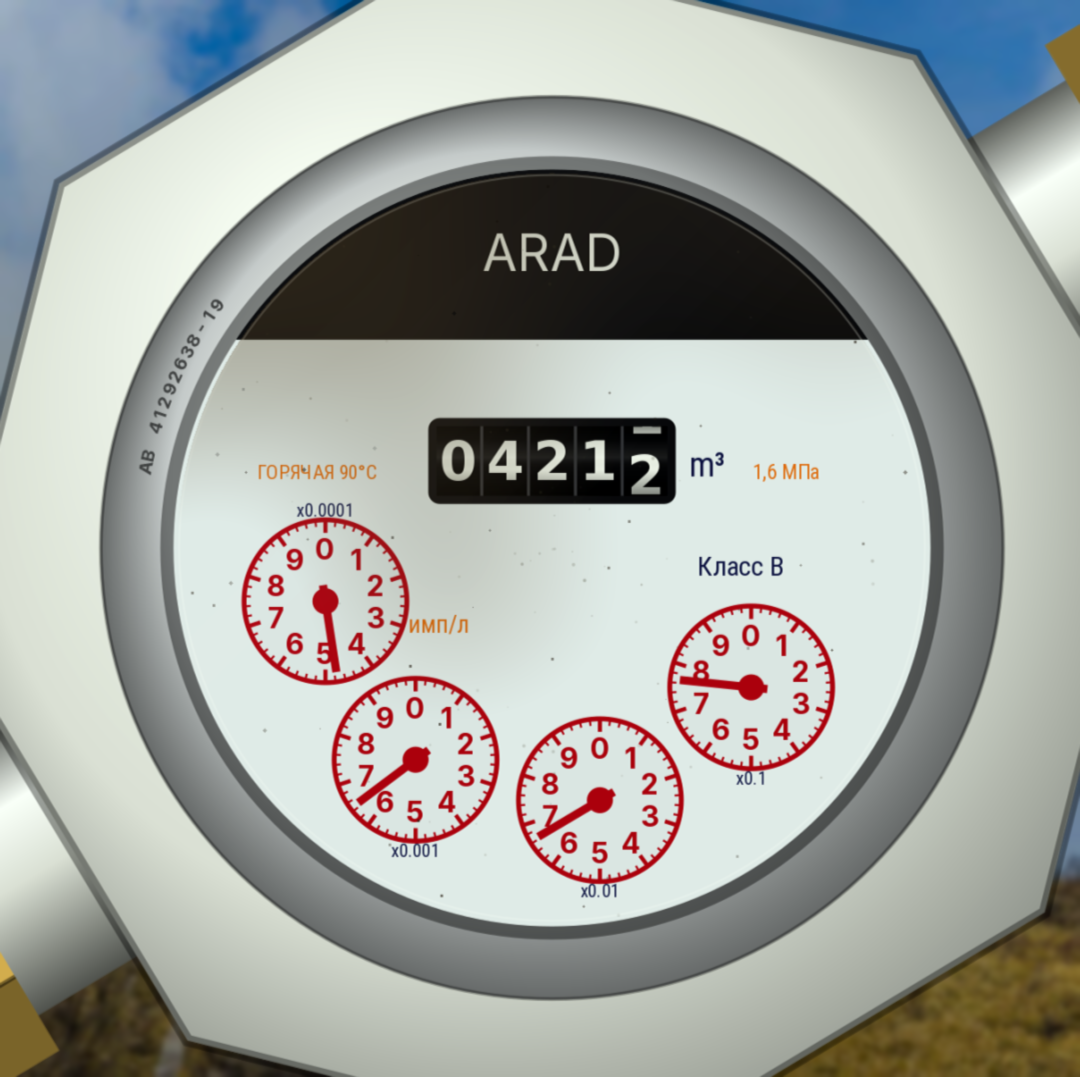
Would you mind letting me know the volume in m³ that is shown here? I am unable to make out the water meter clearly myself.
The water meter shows 4211.7664 m³
